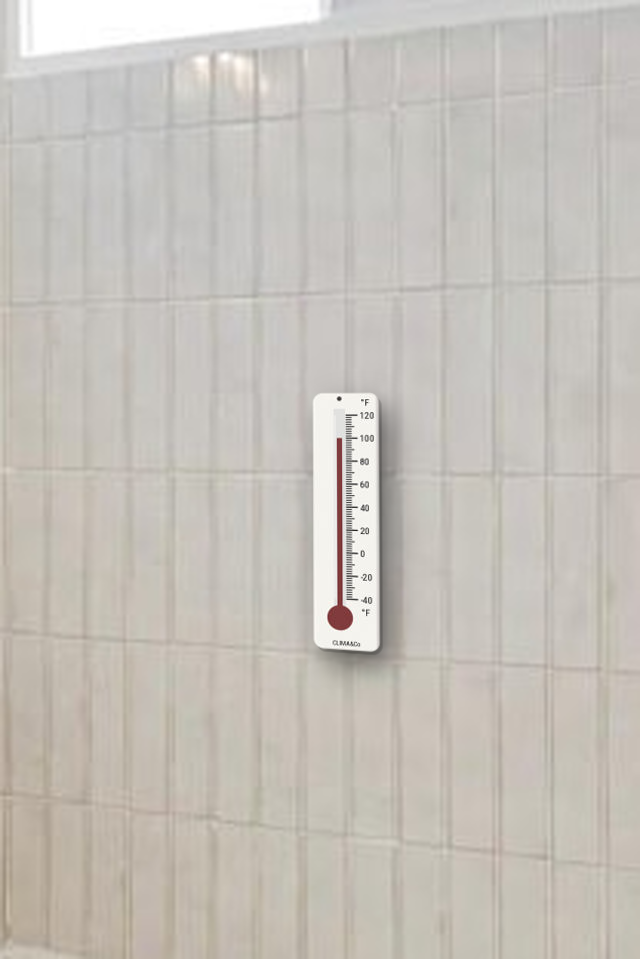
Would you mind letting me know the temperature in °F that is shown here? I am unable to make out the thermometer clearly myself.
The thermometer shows 100 °F
